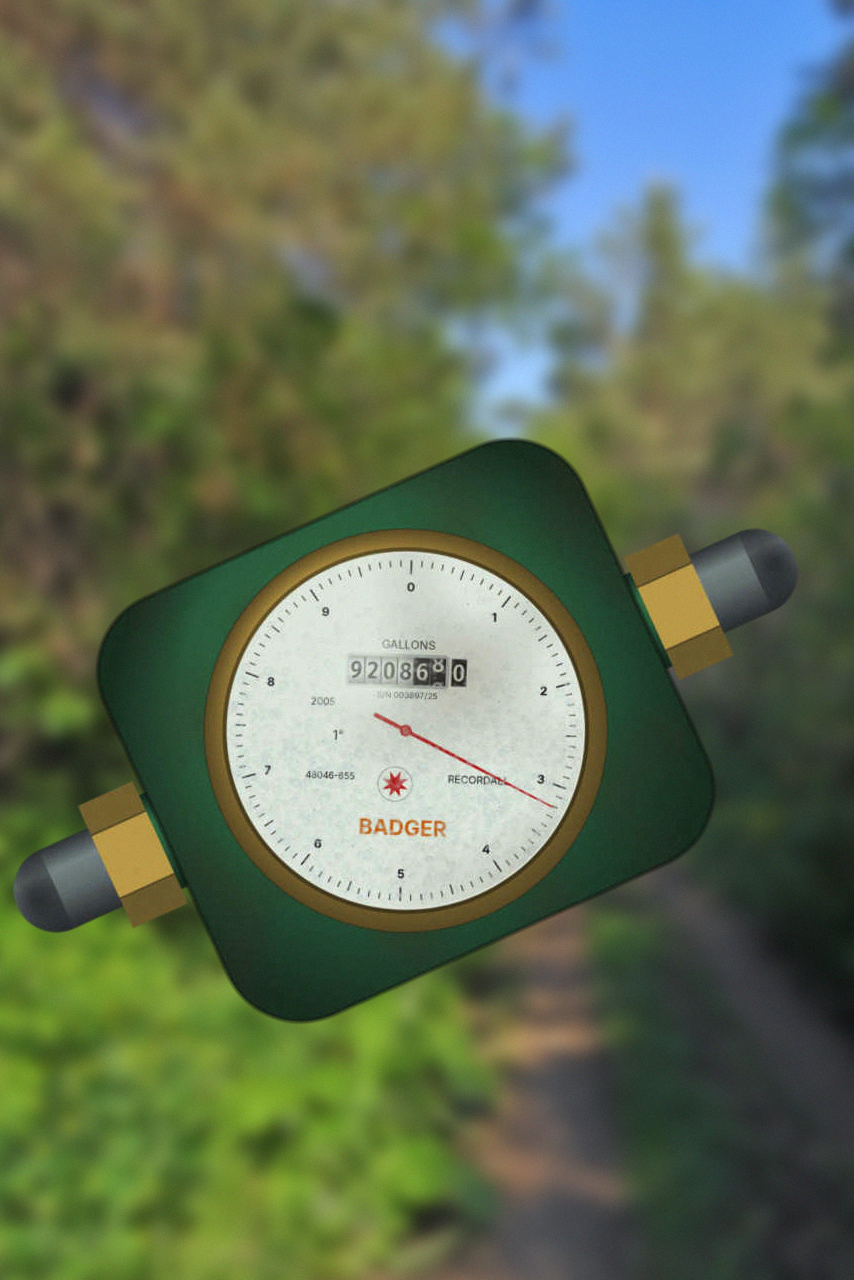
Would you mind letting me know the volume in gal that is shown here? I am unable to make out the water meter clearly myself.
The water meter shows 9208683.2 gal
